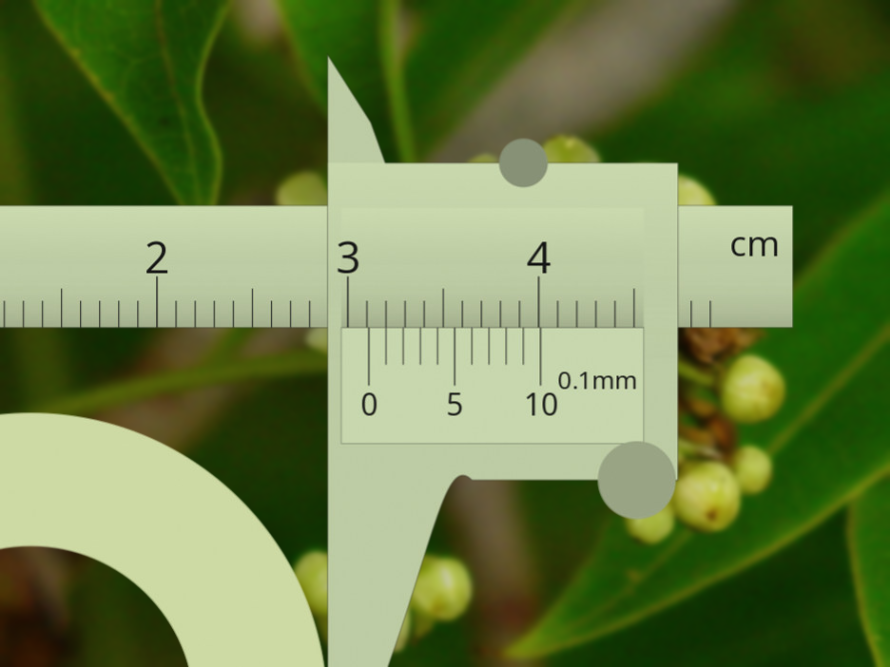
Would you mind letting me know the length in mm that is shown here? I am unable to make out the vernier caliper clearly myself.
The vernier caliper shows 31.1 mm
